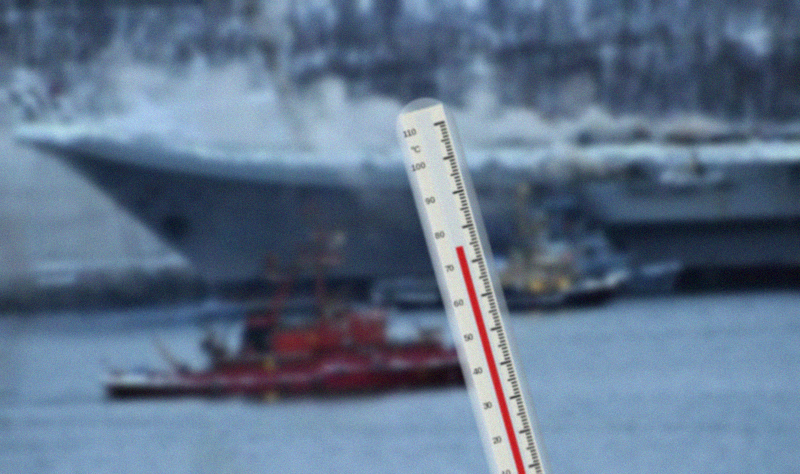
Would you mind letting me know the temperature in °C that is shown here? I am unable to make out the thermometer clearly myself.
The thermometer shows 75 °C
